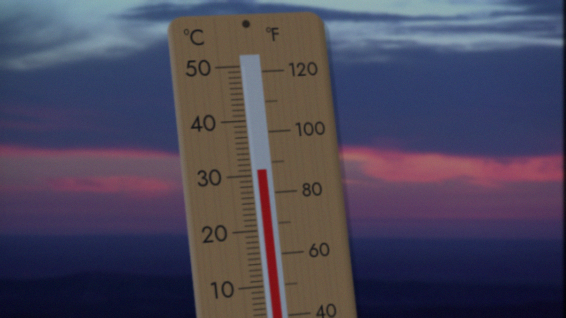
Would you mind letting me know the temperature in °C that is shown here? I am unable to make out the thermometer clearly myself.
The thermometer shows 31 °C
